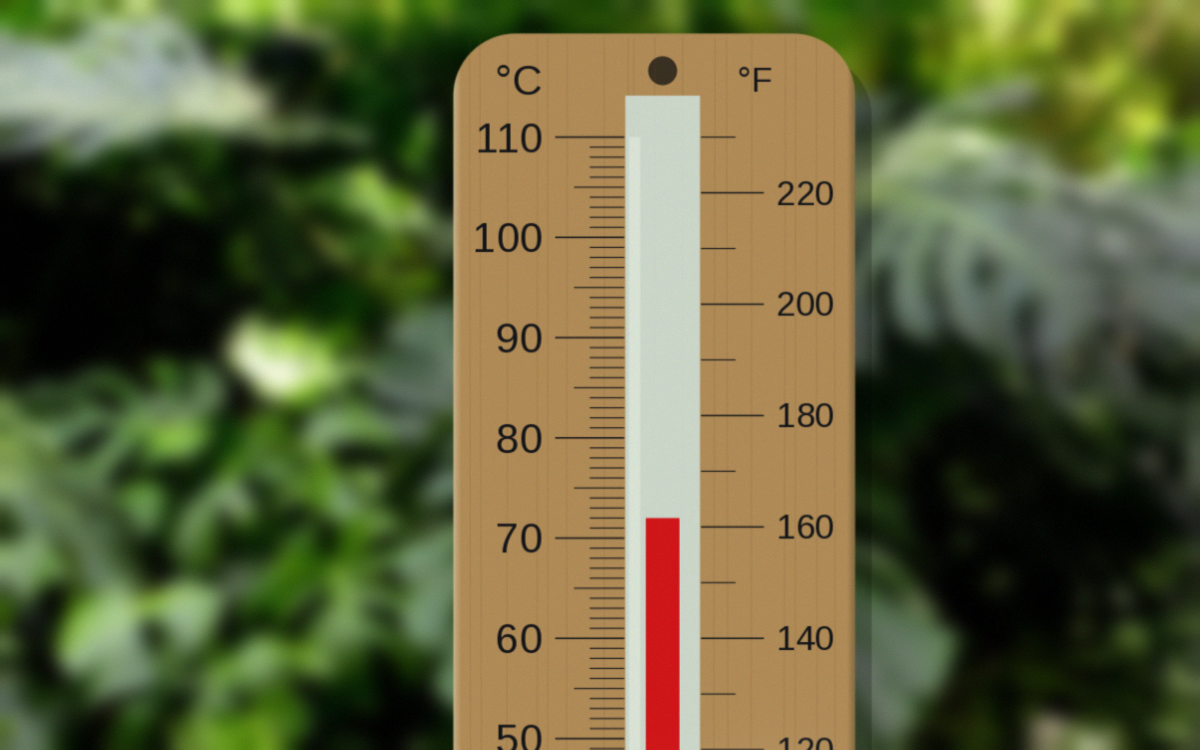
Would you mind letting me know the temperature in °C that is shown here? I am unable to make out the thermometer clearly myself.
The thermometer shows 72 °C
